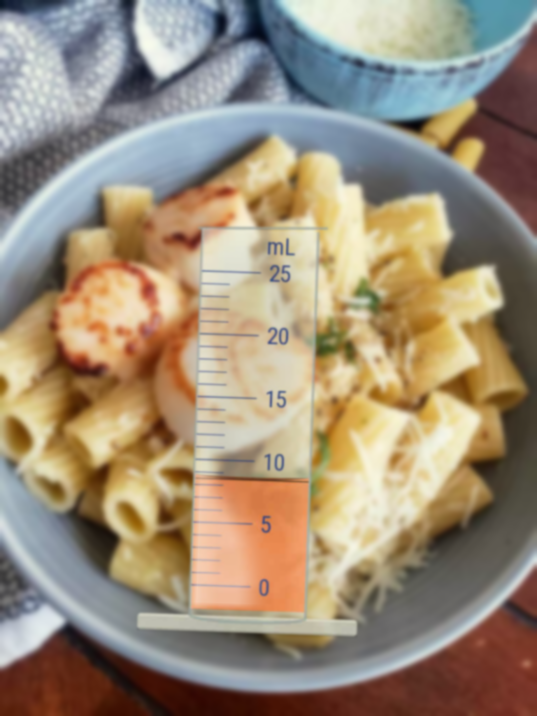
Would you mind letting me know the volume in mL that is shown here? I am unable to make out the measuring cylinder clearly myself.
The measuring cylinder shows 8.5 mL
